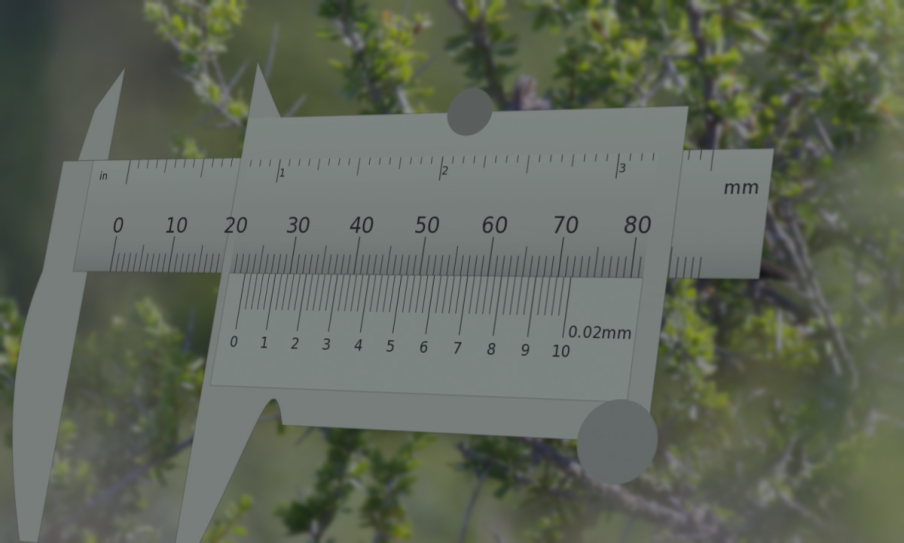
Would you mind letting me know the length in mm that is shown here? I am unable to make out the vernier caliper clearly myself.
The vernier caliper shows 22.8 mm
